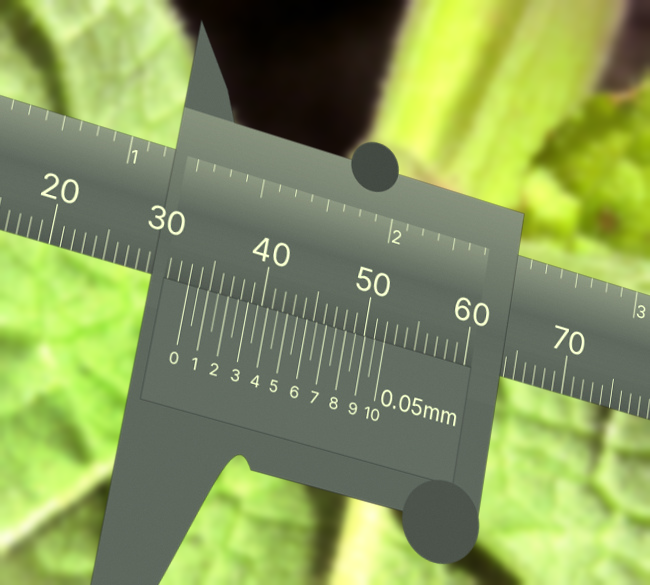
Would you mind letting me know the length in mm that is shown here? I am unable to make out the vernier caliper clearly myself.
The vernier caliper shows 33.0 mm
